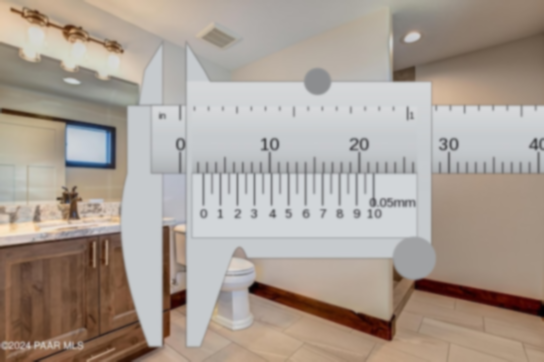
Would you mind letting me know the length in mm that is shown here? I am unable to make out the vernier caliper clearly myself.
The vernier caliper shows 2.6 mm
